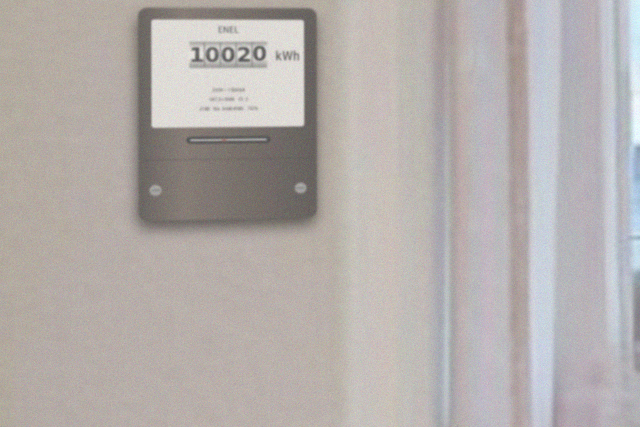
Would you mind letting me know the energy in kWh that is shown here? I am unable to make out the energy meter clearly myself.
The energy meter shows 10020 kWh
